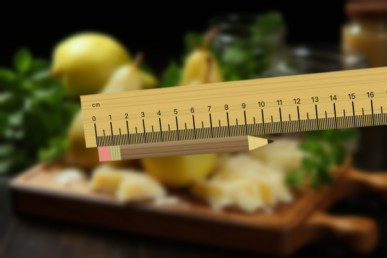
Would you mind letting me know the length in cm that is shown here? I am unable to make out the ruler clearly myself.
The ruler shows 10.5 cm
